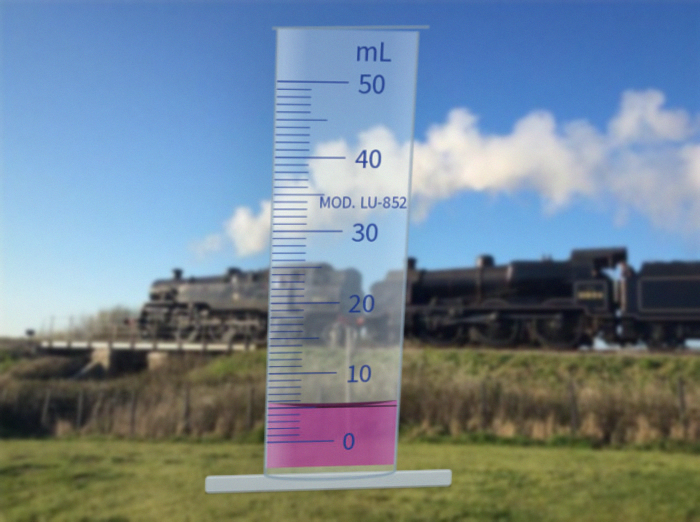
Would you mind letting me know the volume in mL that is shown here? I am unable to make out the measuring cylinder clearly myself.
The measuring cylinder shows 5 mL
